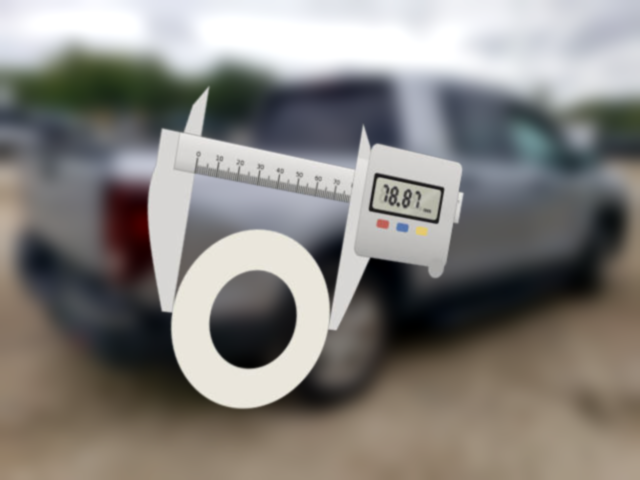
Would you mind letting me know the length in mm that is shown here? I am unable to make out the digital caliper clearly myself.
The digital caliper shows 78.87 mm
